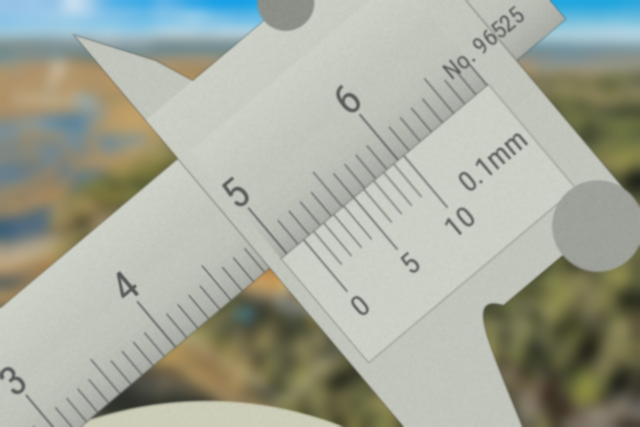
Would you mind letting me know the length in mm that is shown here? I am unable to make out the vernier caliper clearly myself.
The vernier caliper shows 51.5 mm
